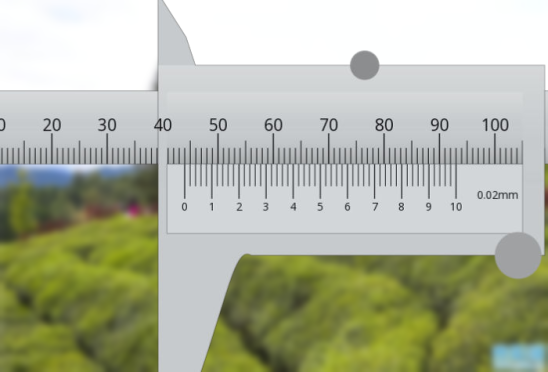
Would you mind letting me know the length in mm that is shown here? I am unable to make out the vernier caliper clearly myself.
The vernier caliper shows 44.0 mm
